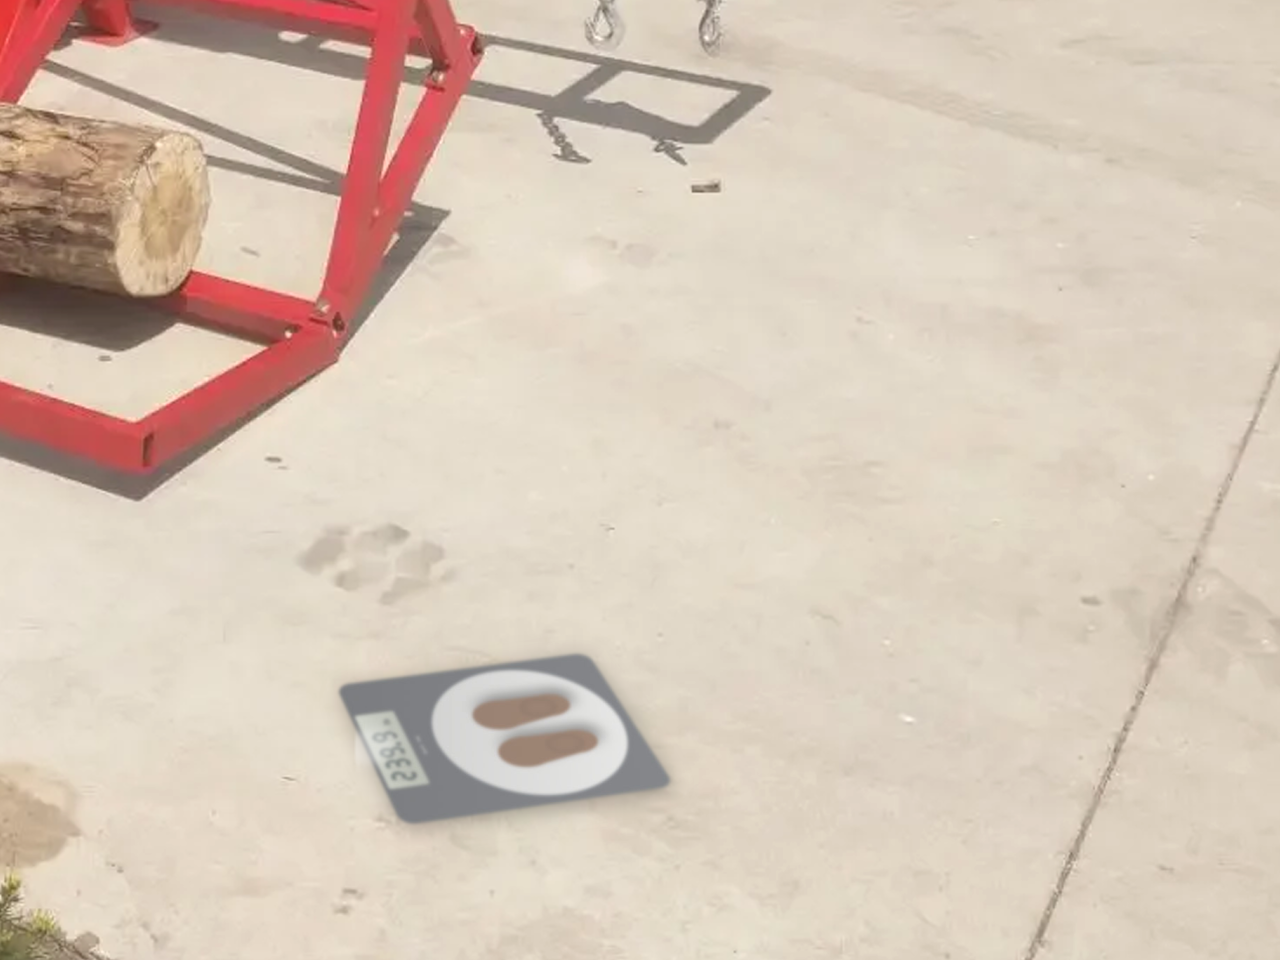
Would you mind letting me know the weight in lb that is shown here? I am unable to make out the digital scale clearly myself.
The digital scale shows 239.9 lb
